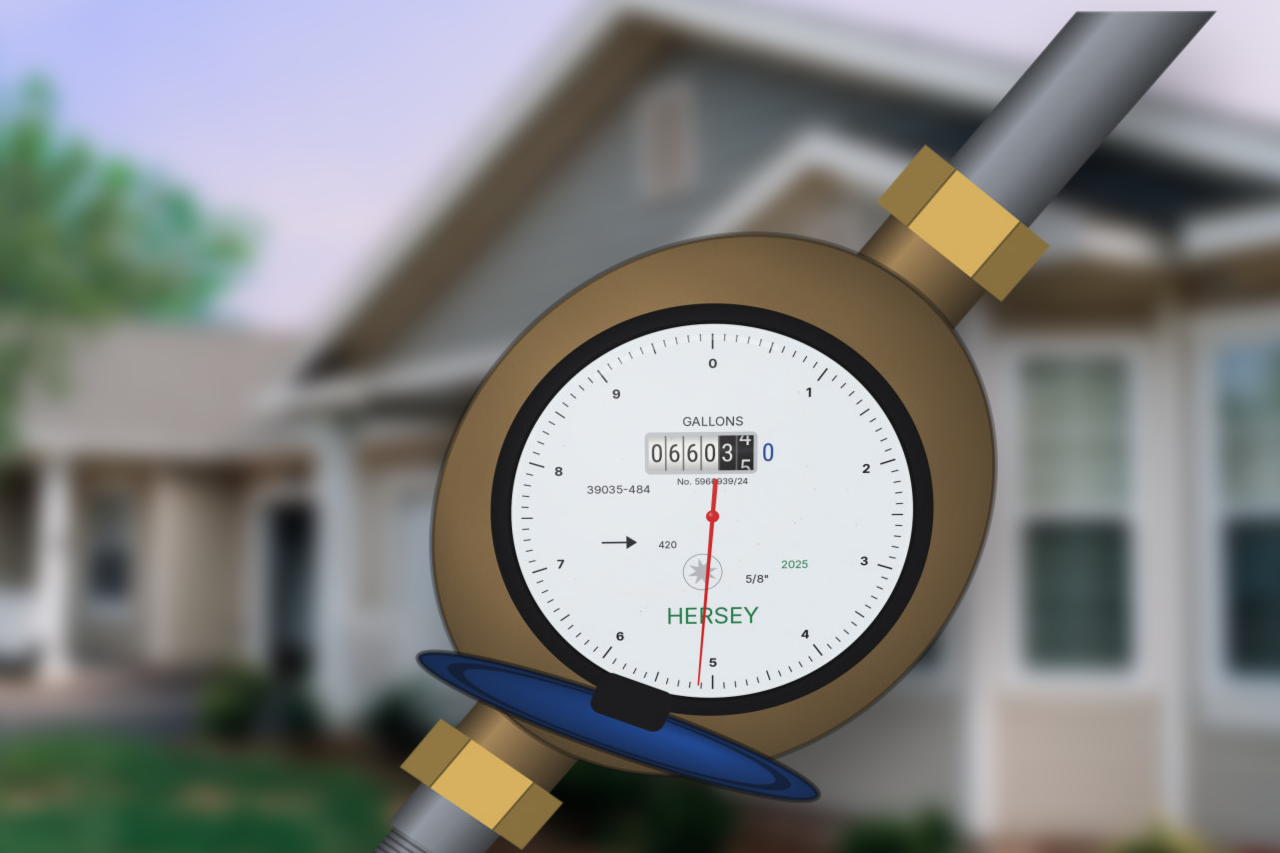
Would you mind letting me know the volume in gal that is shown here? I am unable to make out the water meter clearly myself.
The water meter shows 660345.1 gal
